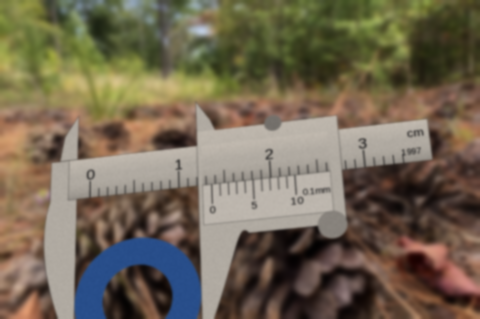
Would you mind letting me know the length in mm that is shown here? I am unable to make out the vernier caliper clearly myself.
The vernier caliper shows 13.6 mm
